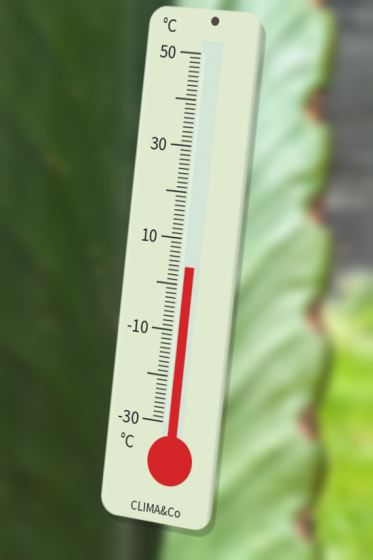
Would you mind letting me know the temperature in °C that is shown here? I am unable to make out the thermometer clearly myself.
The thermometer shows 4 °C
